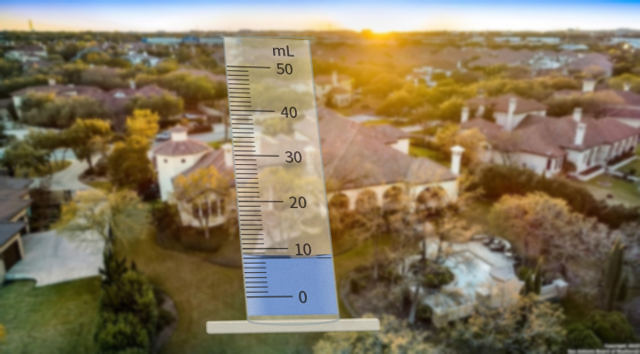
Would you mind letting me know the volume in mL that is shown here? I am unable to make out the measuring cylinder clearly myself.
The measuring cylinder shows 8 mL
